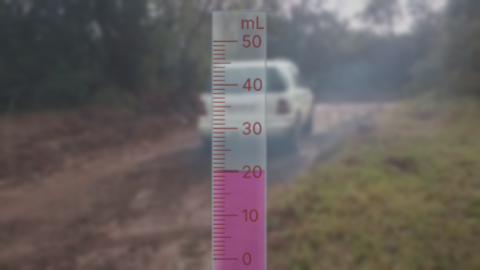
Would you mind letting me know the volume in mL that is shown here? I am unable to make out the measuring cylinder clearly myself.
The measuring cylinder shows 20 mL
